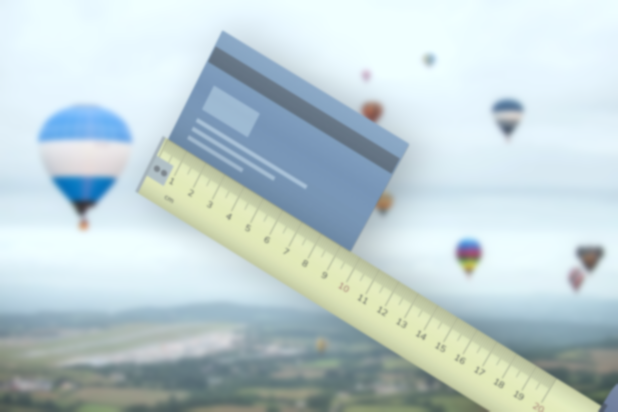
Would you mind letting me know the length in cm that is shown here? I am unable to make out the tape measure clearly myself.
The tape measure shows 9.5 cm
